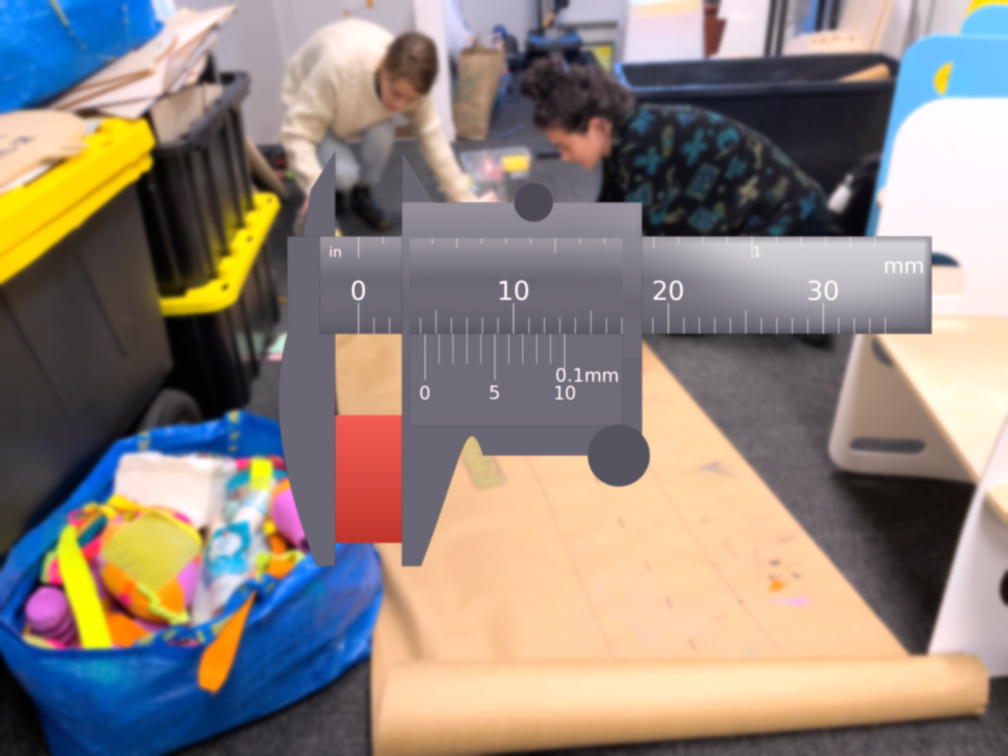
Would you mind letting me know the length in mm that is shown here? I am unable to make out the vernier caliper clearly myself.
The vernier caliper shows 4.3 mm
